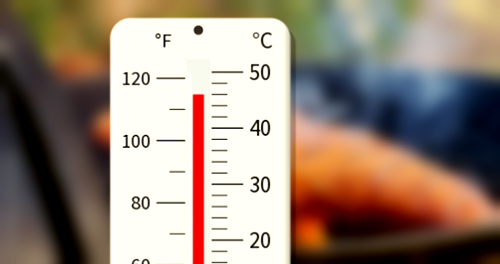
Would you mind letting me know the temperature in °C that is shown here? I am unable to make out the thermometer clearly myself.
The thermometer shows 46 °C
